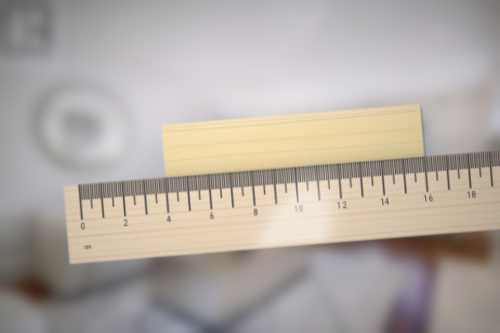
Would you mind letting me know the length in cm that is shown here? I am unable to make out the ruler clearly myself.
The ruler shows 12 cm
